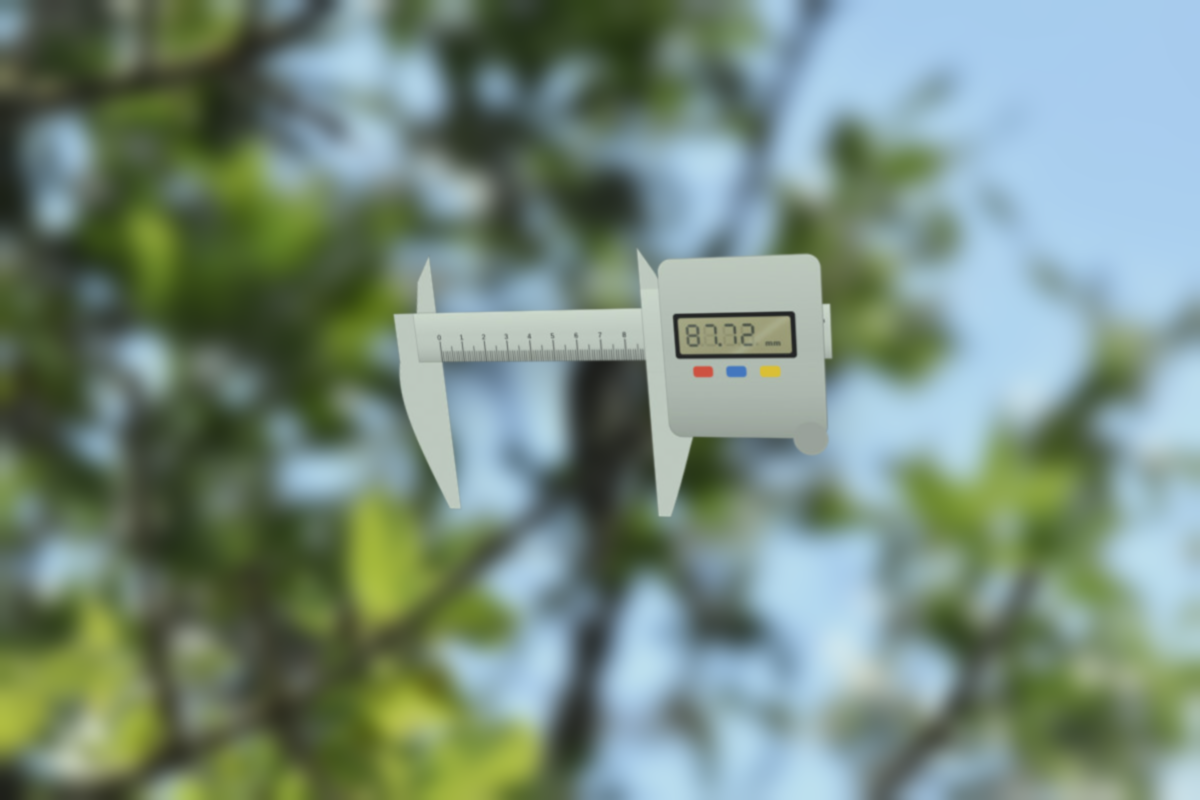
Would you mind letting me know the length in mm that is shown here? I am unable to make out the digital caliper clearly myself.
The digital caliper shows 87.72 mm
